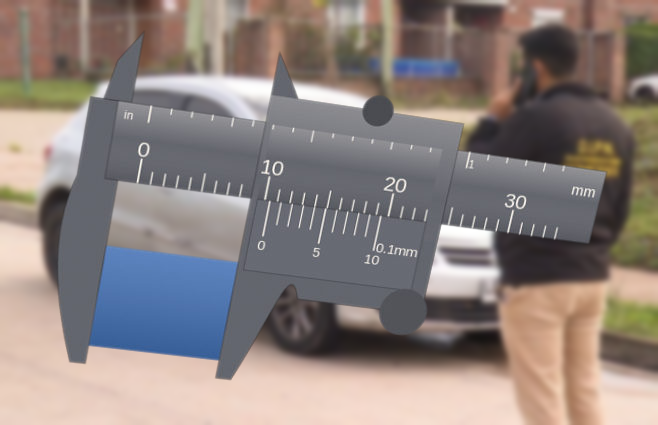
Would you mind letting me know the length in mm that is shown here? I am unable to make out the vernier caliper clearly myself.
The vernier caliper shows 10.4 mm
